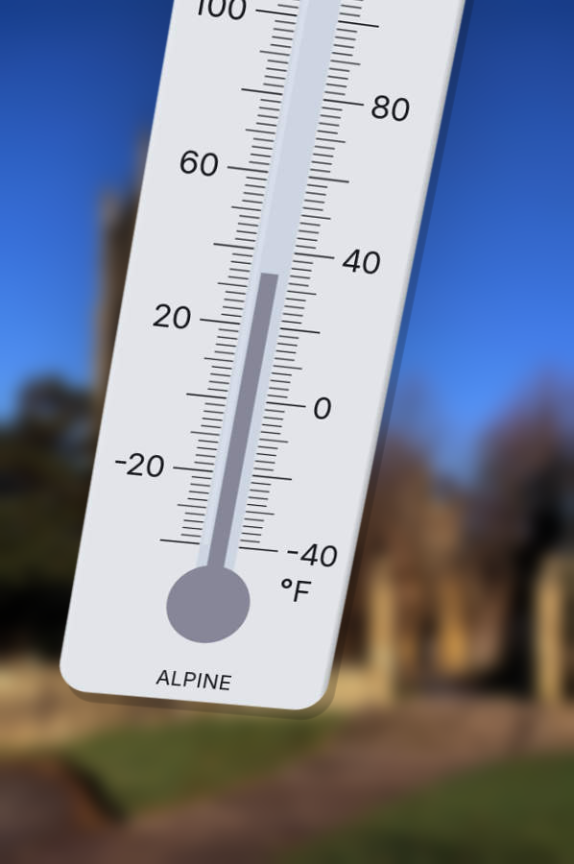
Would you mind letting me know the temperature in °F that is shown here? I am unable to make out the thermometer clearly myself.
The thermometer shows 34 °F
